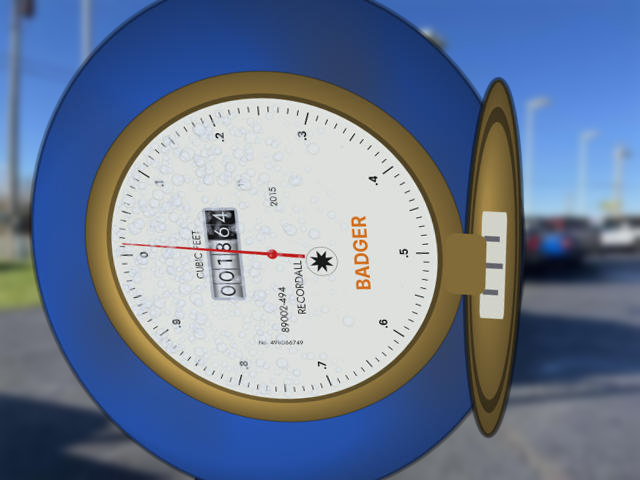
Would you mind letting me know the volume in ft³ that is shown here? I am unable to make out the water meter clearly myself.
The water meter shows 1864.01 ft³
